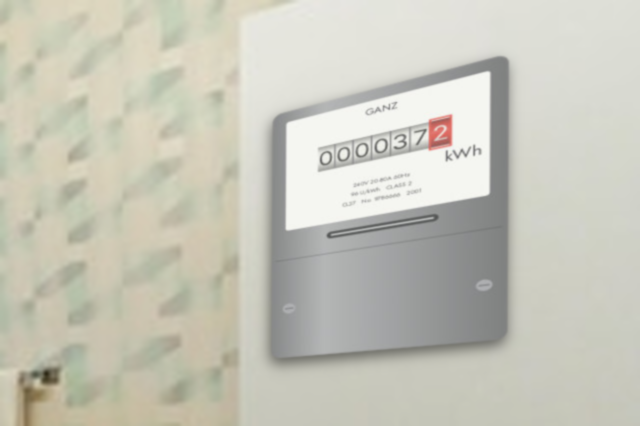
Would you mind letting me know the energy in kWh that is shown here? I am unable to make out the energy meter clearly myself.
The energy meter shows 37.2 kWh
